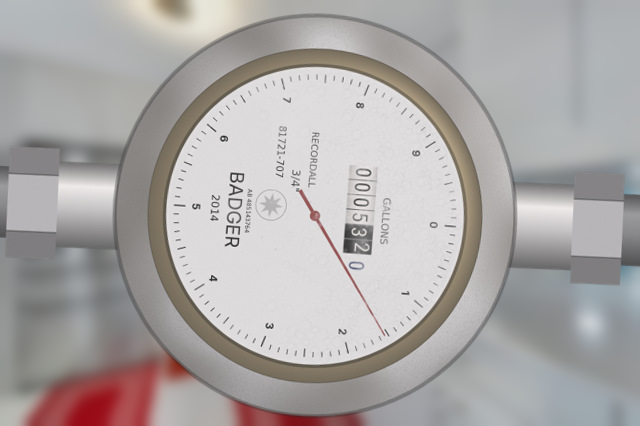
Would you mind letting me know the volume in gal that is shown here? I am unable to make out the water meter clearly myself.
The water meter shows 5321.5 gal
